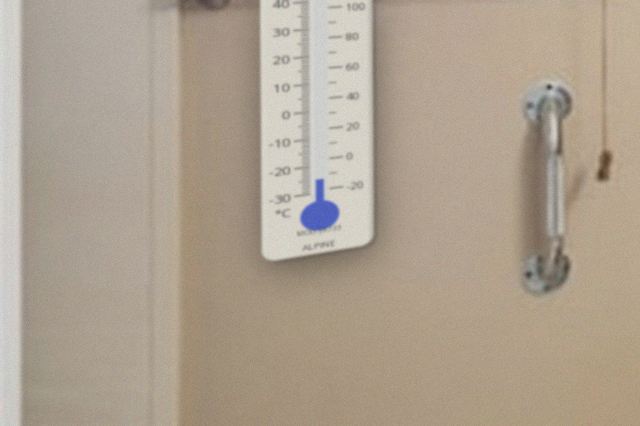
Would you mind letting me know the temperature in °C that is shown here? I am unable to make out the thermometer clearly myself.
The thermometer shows -25 °C
